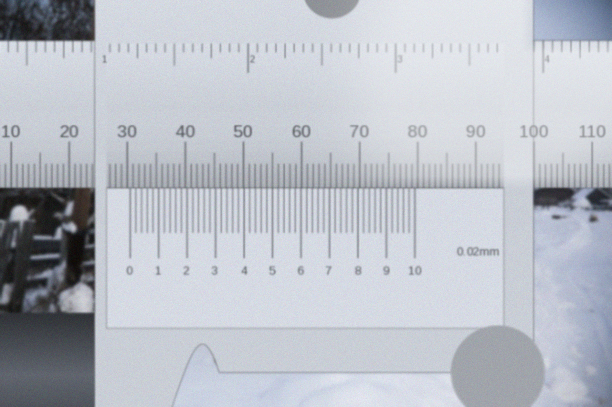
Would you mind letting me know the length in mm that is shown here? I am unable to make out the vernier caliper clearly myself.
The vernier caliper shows 30.5 mm
